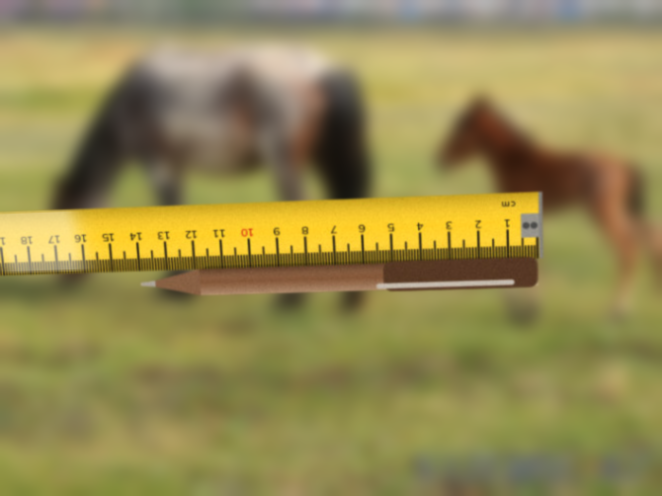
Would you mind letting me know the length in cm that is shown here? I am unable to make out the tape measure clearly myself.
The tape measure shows 14 cm
